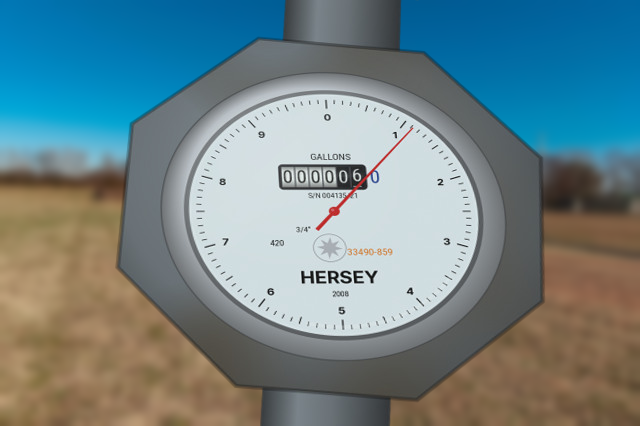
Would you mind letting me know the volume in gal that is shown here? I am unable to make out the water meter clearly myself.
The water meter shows 61.1 gal
